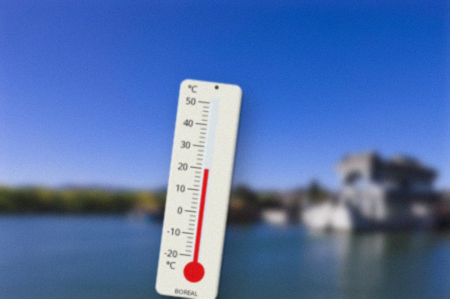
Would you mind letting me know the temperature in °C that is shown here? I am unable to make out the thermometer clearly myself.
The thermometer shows 20 °C
